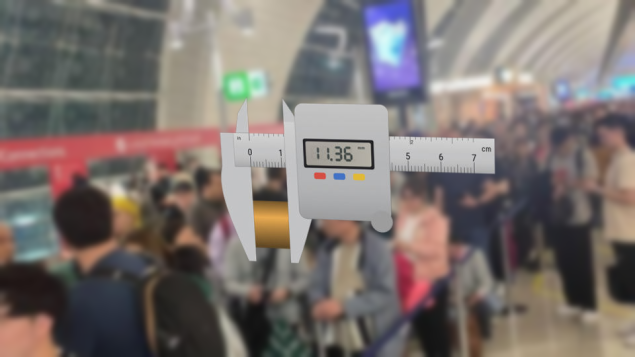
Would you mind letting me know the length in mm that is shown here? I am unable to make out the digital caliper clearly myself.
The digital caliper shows 11.36 mm
